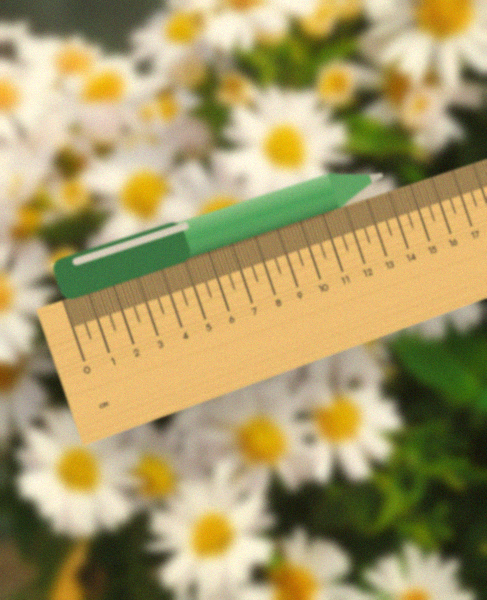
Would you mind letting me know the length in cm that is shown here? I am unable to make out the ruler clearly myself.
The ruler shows 14 cm
